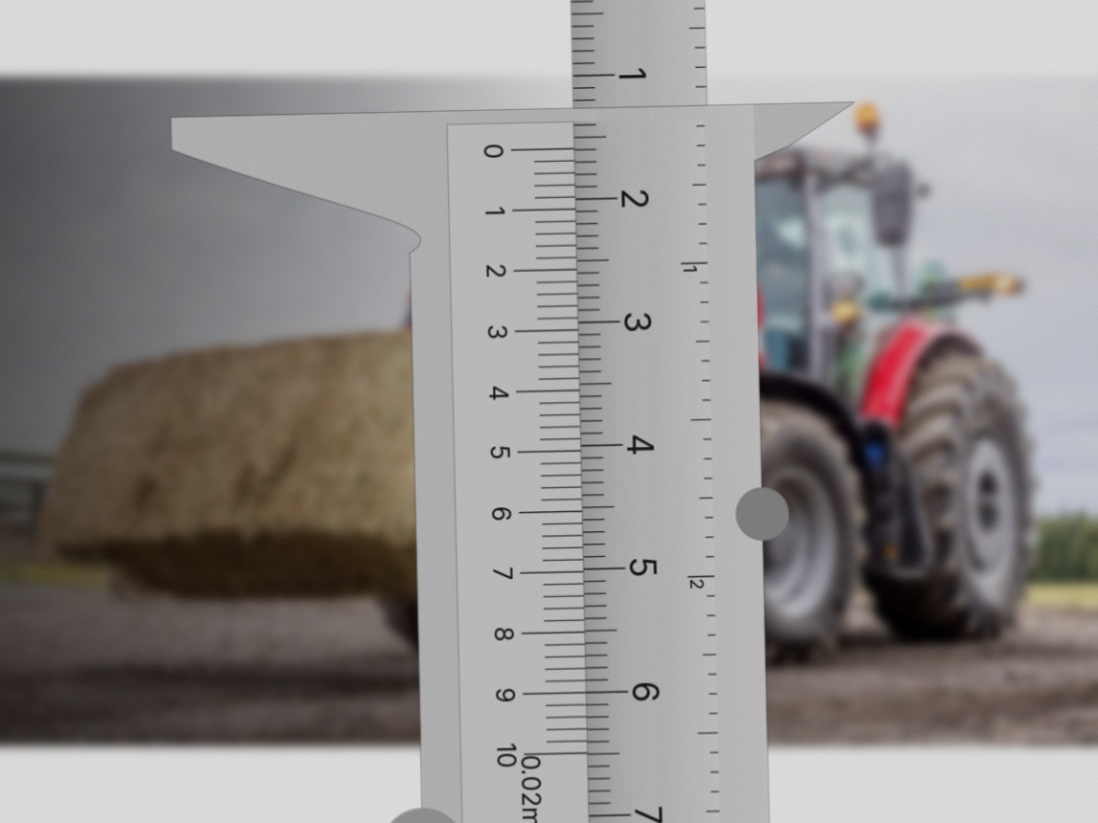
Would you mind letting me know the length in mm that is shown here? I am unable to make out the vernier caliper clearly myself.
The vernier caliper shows 15.9 mm
